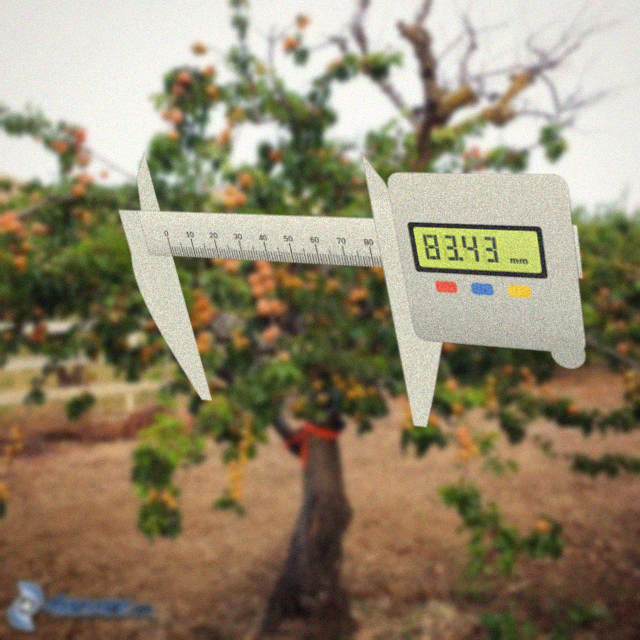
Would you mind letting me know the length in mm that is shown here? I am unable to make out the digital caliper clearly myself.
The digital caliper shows 83.43 mm
